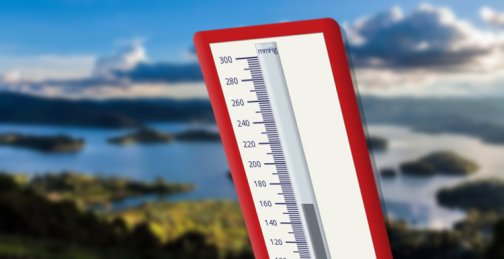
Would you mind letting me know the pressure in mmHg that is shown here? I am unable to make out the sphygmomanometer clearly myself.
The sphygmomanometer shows 160 mmHg
